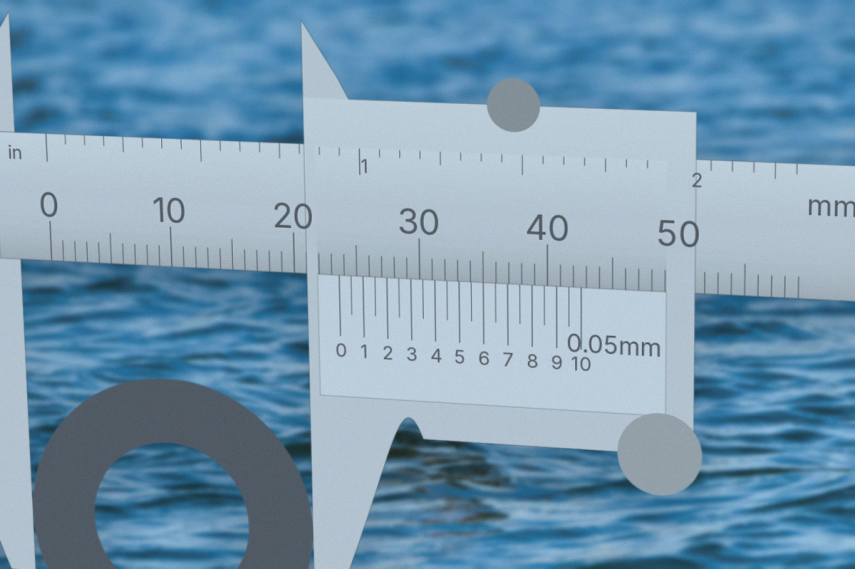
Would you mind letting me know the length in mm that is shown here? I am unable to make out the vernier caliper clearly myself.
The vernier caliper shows 23.6 mm
